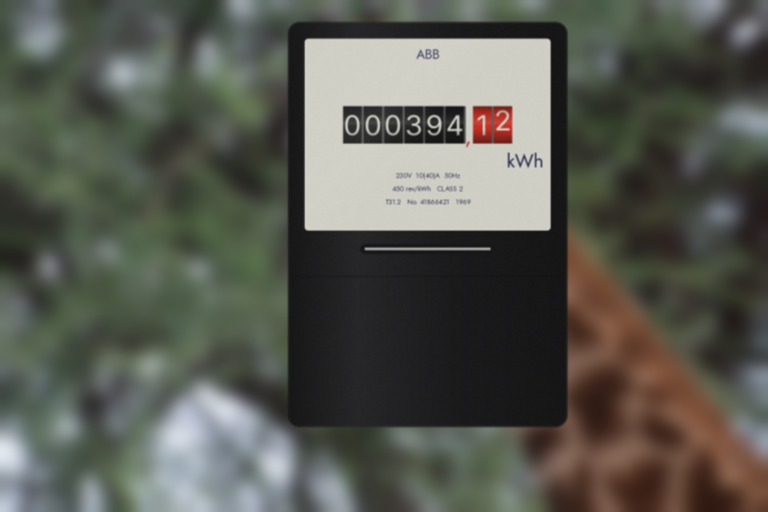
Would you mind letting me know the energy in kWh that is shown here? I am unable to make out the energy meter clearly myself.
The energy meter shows 394.12 kWh
